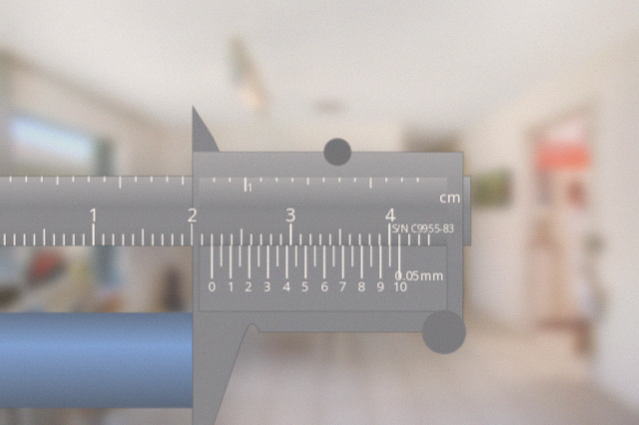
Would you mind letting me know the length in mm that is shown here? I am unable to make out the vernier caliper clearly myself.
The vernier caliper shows 22.0 mm
